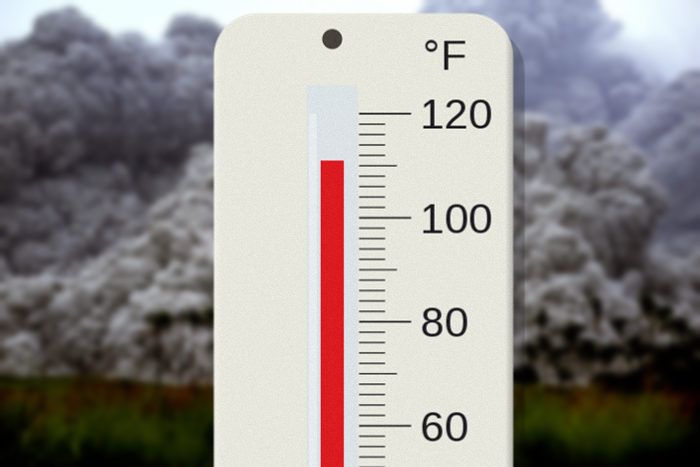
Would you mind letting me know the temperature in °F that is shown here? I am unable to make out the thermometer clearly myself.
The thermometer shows 111 °F
